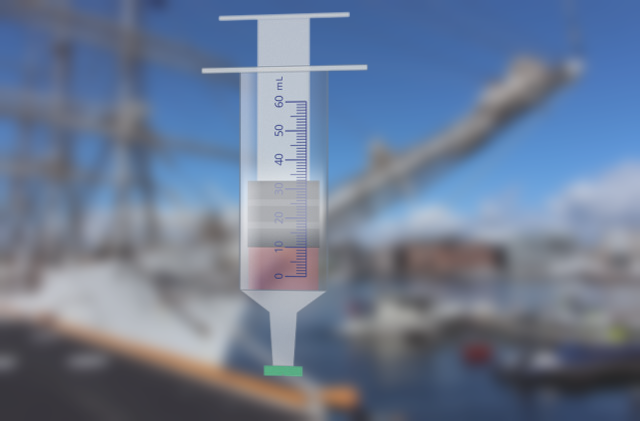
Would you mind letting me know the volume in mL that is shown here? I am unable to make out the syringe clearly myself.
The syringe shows 10 mL
